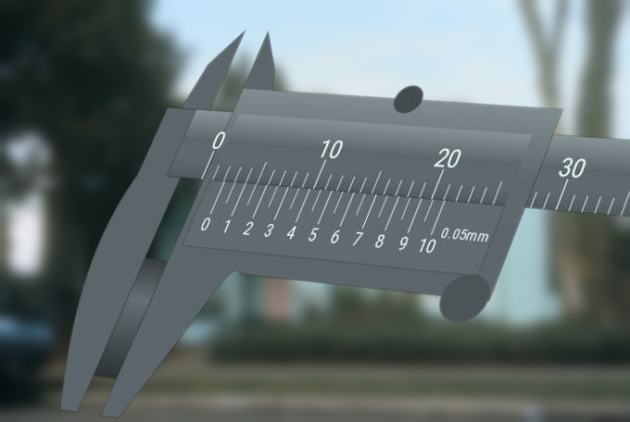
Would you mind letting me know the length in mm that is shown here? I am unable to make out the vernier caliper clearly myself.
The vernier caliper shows 2.1 mm
